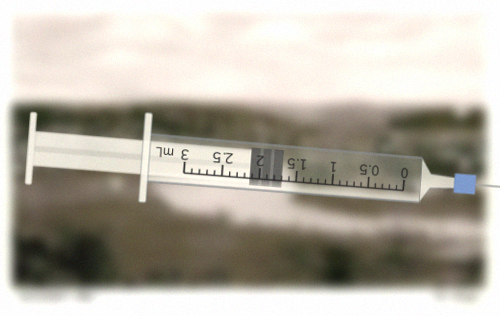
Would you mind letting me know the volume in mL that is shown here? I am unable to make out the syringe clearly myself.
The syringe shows 1.7 mL
